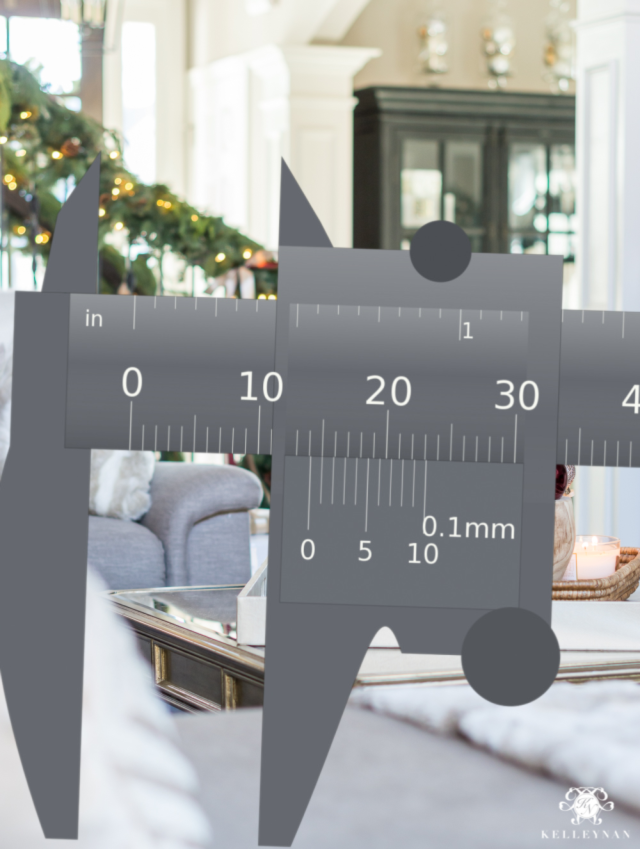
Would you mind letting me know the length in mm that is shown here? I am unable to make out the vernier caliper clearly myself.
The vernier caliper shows 14.1 mm
